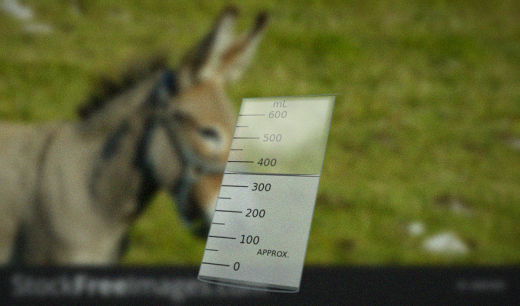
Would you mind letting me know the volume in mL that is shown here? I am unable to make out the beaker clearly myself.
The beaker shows 350 mL
